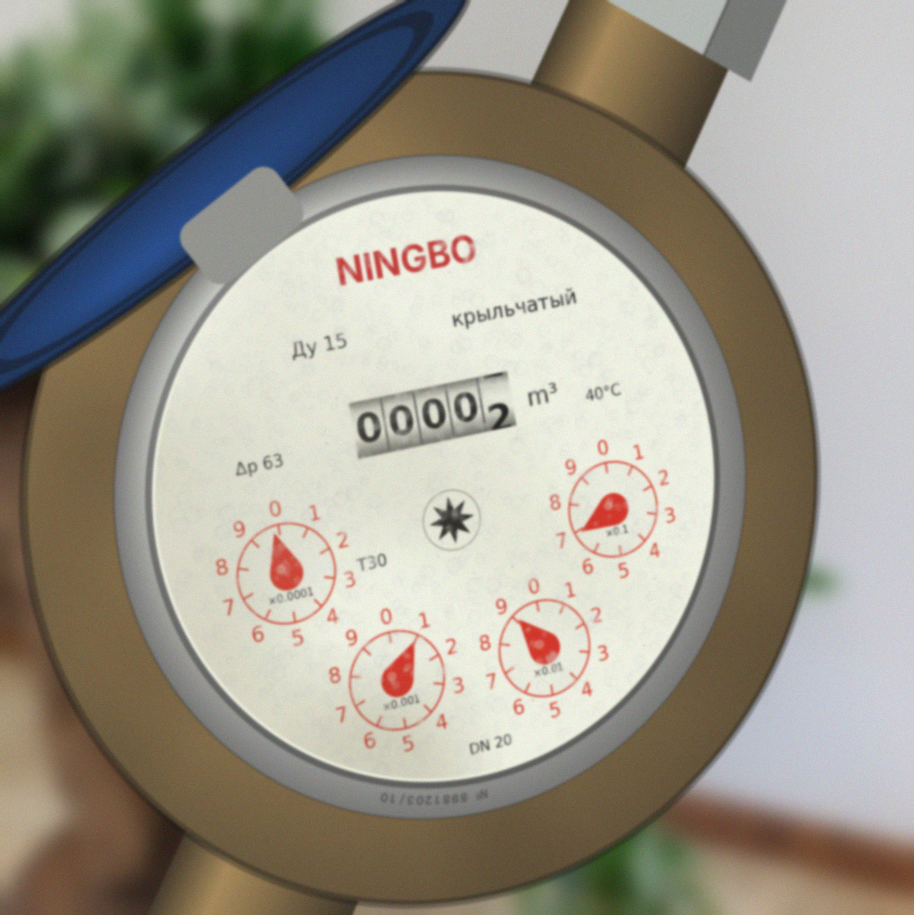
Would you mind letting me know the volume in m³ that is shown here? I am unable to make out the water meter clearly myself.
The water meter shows 1.6909 m³
